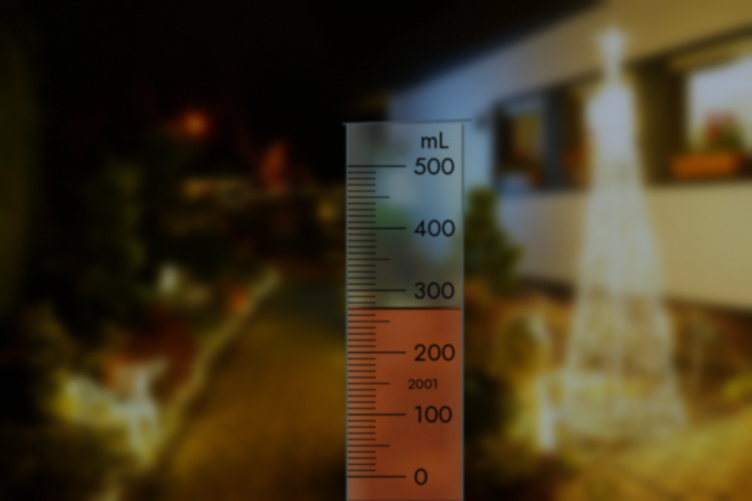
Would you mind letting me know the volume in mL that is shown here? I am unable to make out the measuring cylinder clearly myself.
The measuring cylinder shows 270 mL
